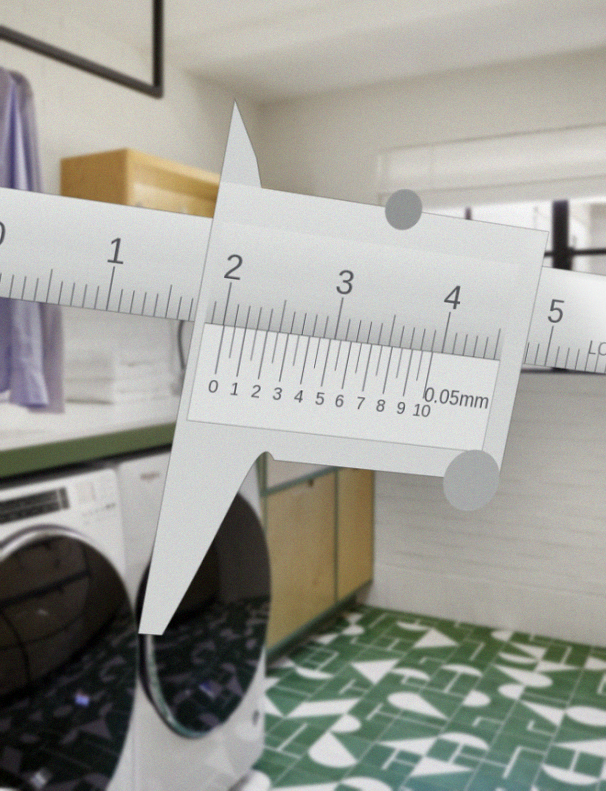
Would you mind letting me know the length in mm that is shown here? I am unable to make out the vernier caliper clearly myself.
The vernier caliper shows 20.1 mm
